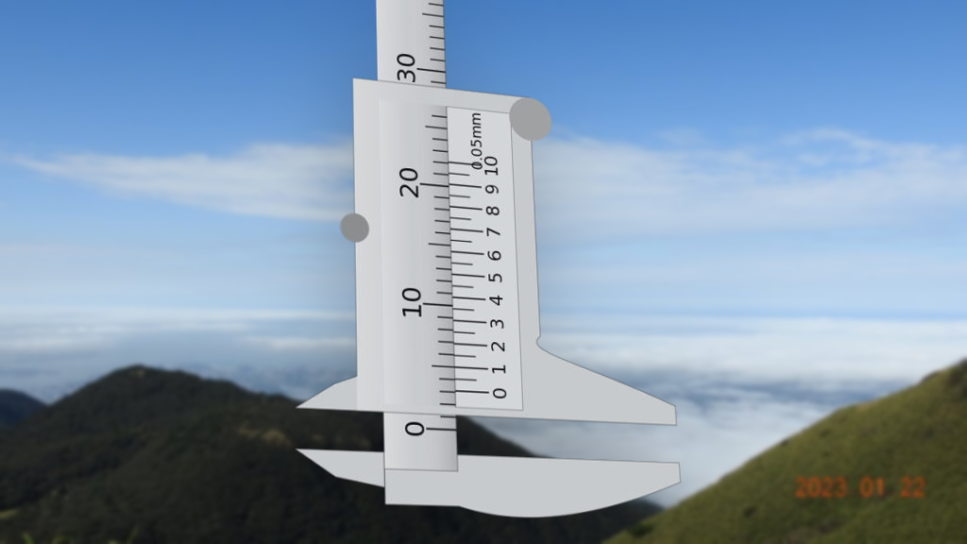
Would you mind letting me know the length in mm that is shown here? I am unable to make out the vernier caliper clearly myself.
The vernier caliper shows 3.1 mm
